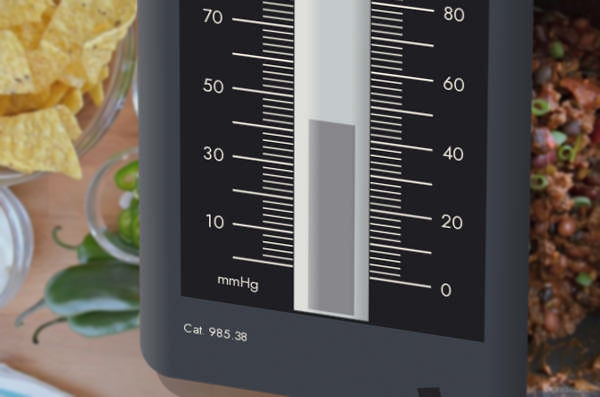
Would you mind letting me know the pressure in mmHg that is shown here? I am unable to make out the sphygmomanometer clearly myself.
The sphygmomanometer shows 44 mmHg
